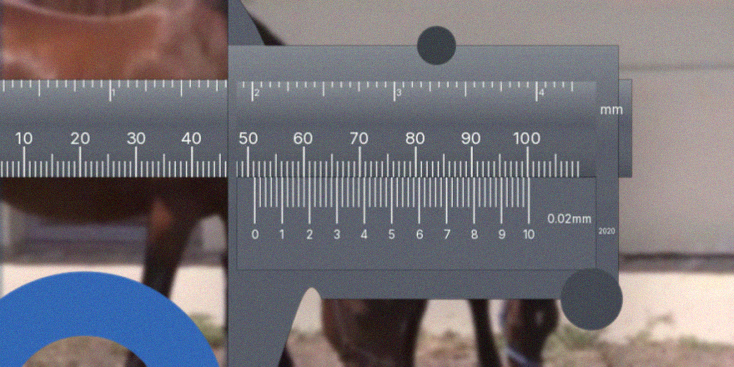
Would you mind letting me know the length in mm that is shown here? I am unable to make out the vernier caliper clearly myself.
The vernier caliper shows 51.2 mm
